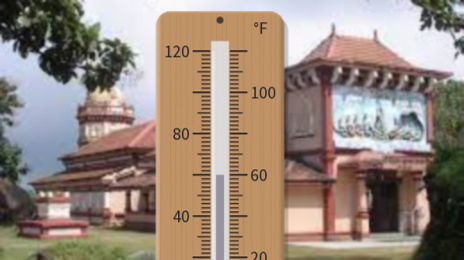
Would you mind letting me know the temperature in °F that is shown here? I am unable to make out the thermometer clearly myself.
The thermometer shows 60 °F
